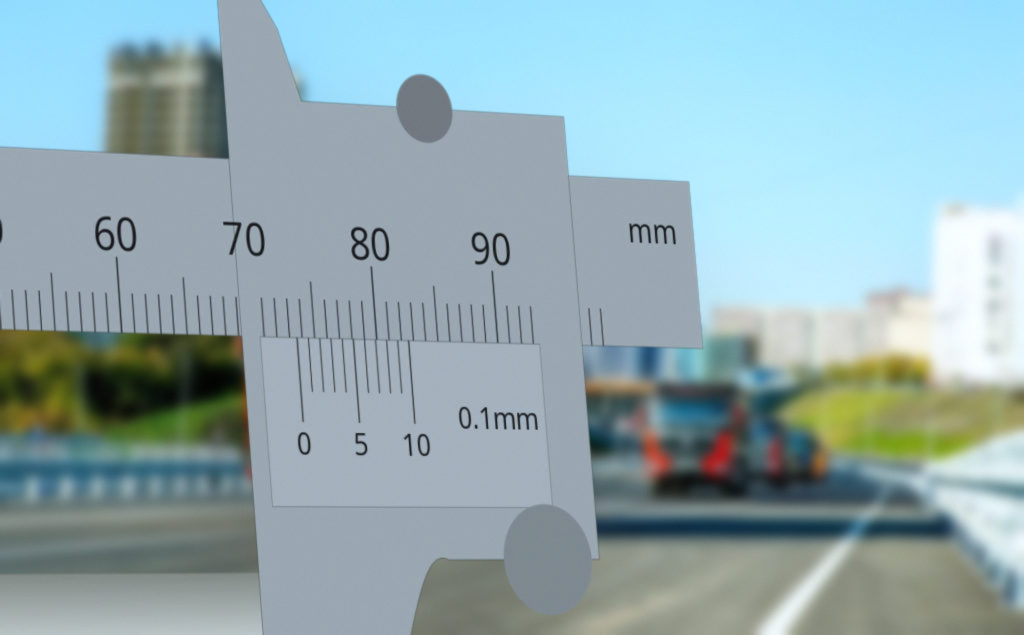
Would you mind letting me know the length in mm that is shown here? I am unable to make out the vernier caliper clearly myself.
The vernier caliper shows 73.6 mm
